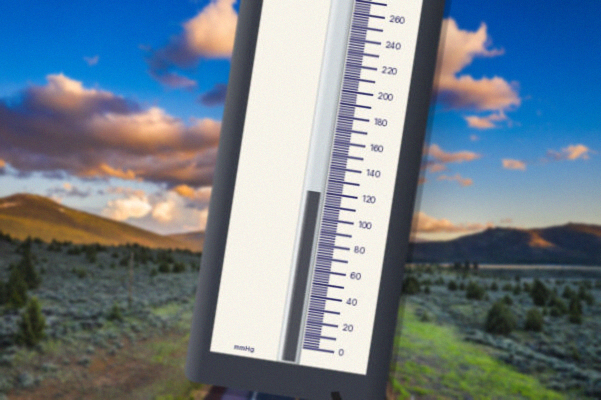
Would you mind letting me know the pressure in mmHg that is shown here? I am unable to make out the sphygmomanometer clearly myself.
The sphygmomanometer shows 120 mmHg
